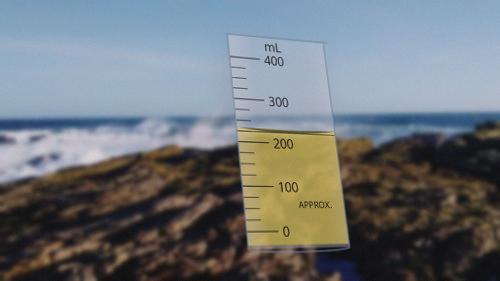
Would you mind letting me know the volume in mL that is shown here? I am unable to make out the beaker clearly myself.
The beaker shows 225 mL
